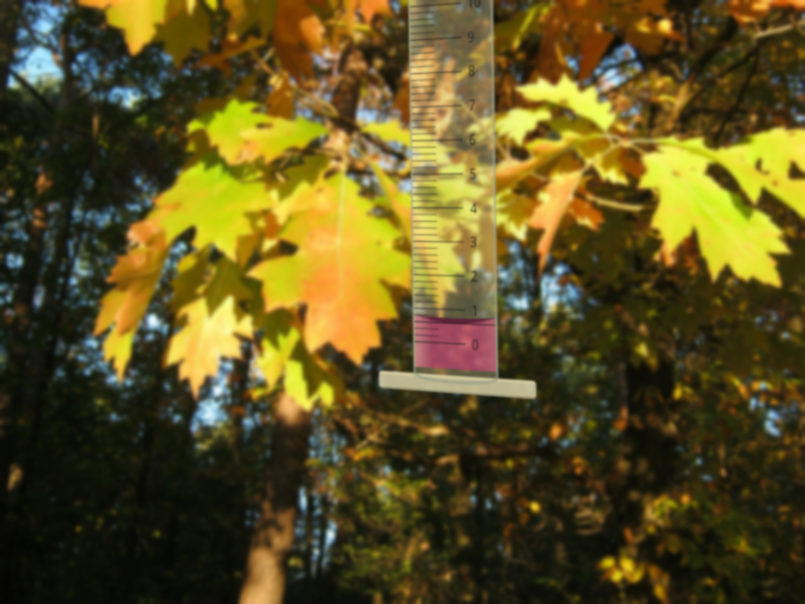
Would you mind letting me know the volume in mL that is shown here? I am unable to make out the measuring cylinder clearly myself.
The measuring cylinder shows 0.6 mL
